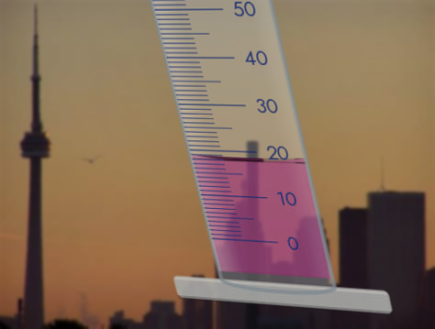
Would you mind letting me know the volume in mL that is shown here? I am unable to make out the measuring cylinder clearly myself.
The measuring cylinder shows 18 mL
